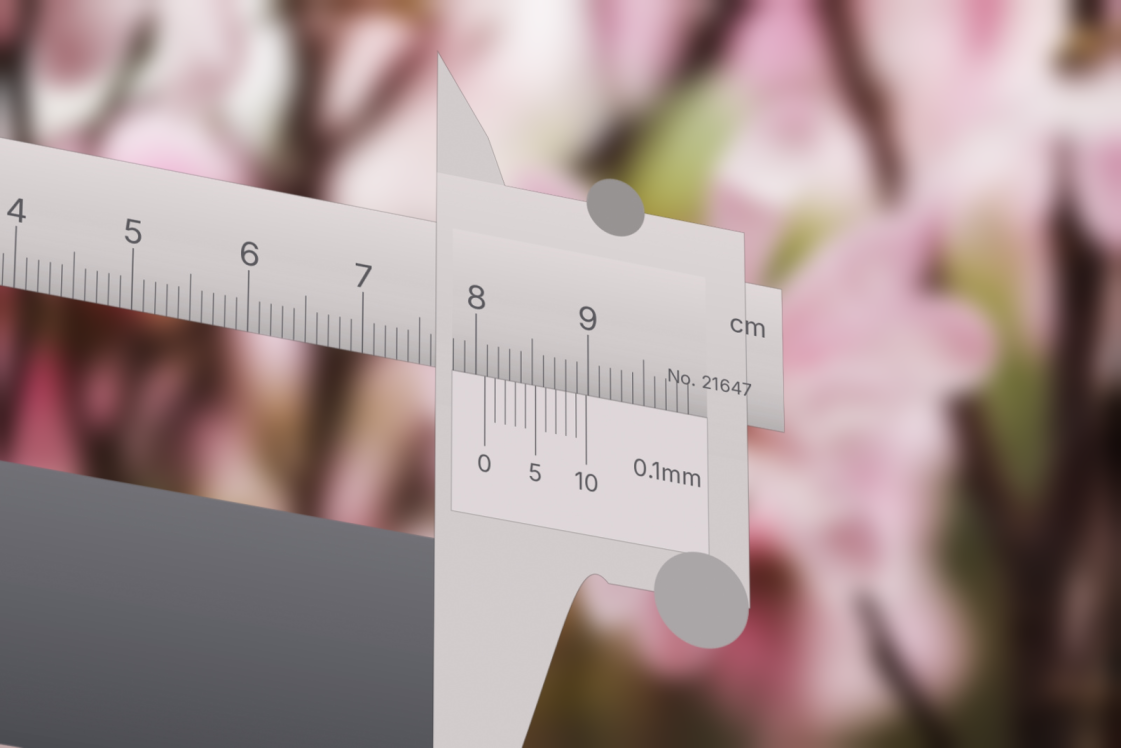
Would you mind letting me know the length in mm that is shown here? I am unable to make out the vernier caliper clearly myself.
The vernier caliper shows 80.8 mm
